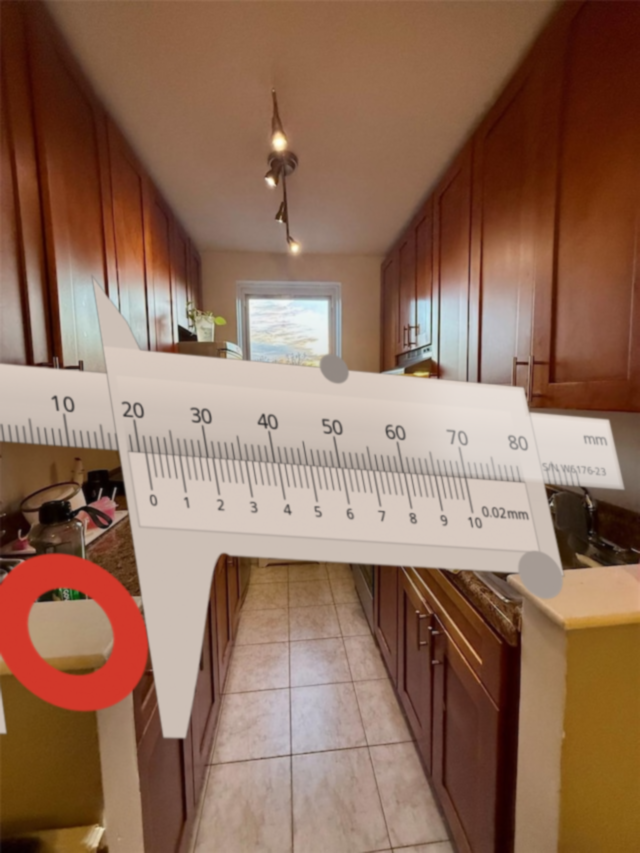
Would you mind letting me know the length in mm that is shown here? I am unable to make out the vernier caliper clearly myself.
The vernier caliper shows 21.0 mm
